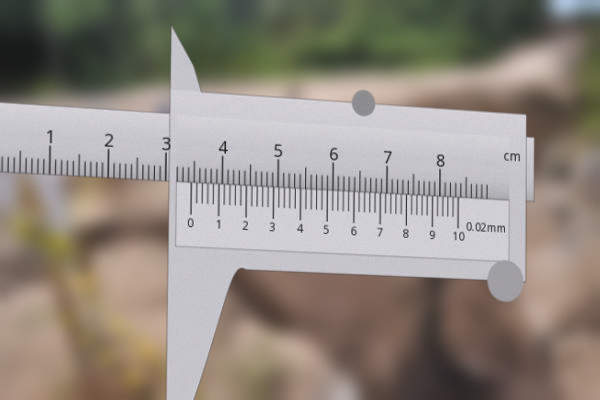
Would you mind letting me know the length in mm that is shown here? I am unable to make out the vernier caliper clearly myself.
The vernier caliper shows 34.5 mm
